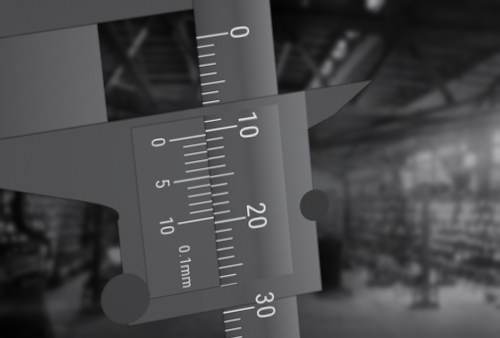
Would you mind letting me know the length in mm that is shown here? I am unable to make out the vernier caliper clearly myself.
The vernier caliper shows 10.4 mm
